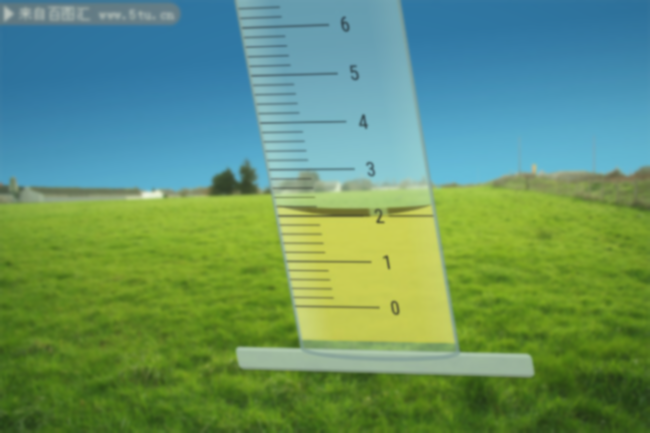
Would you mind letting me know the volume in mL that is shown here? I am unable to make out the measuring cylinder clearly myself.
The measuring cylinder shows 2 mL
